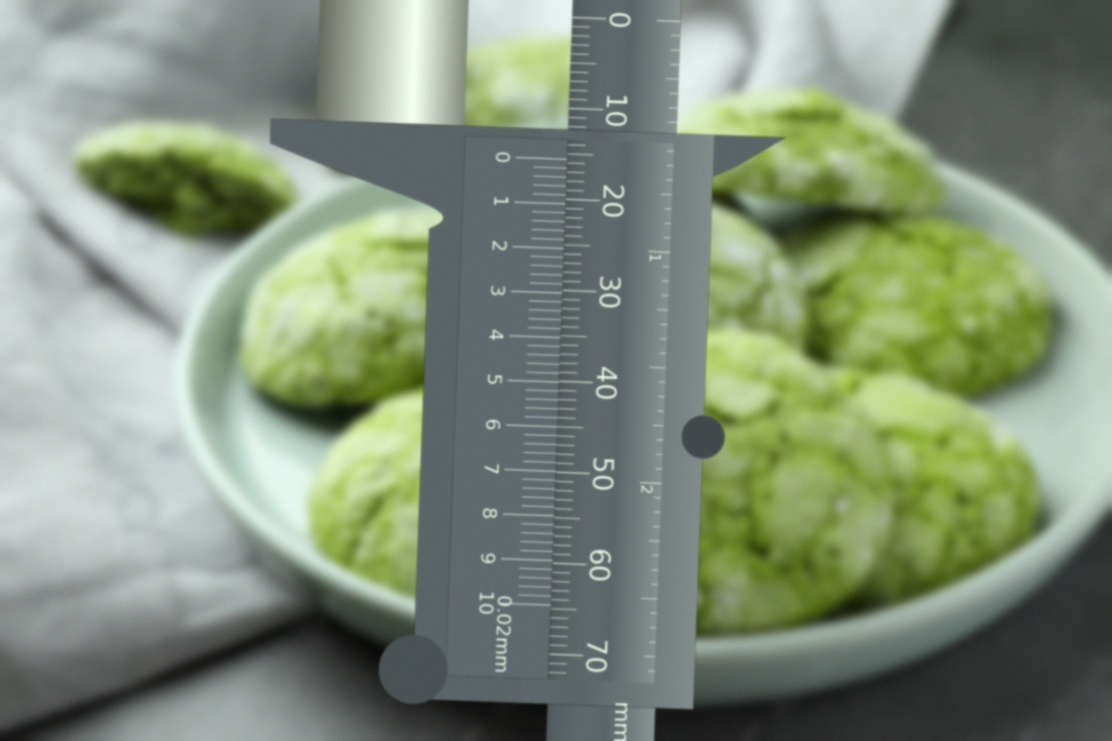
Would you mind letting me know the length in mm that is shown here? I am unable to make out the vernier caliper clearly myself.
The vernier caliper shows 15.6 mm
